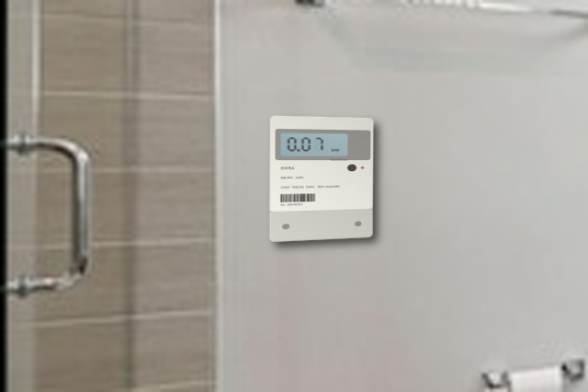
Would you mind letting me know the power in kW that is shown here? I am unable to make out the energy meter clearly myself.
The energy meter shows 0.07 kW
